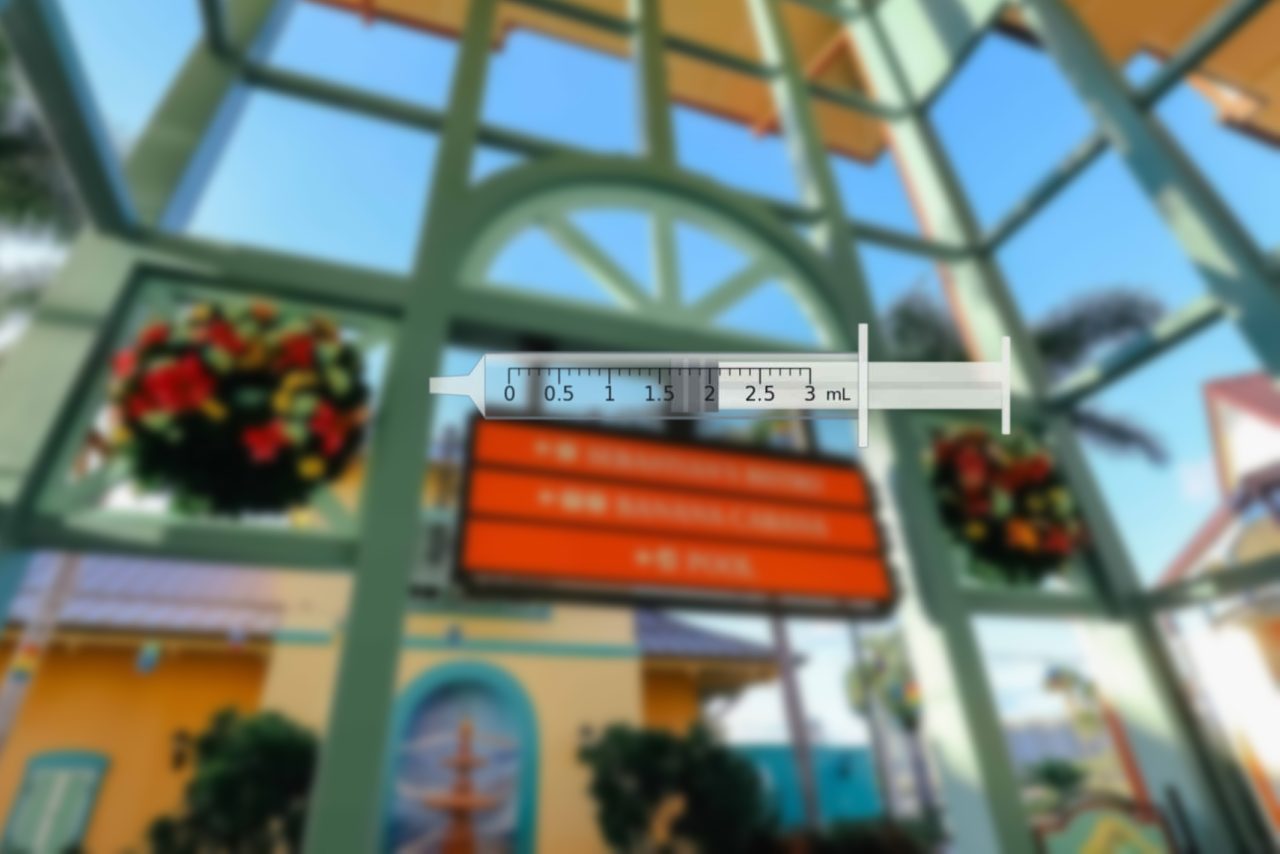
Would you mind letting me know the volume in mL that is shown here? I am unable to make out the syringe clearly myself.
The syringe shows 1.6 mL
